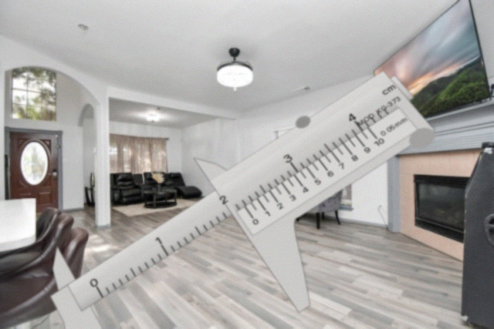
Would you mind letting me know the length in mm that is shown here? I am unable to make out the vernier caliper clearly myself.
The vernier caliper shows 21.8 mm
